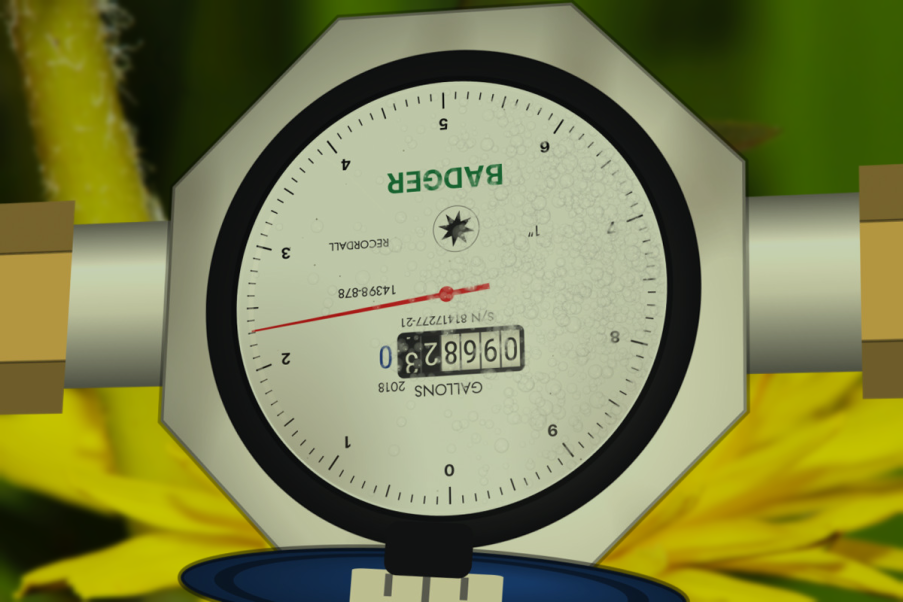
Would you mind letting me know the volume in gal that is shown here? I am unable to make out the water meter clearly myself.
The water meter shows 968232.3 gal
